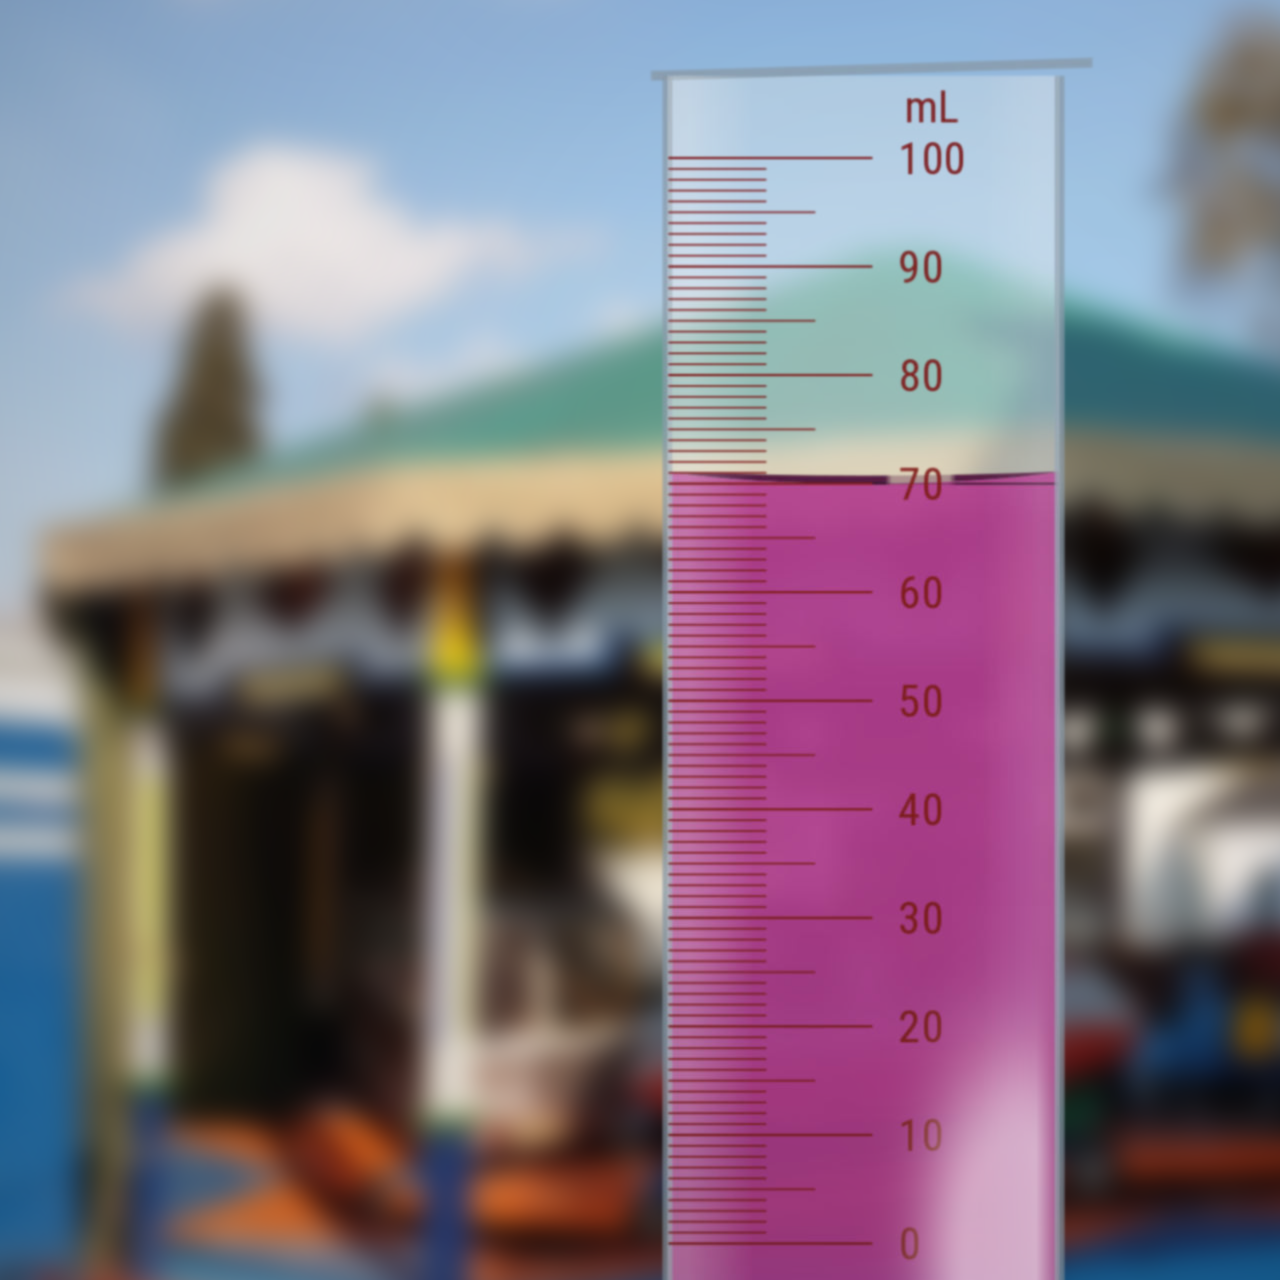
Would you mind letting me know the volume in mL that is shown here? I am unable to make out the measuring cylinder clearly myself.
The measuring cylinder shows 70 mL
